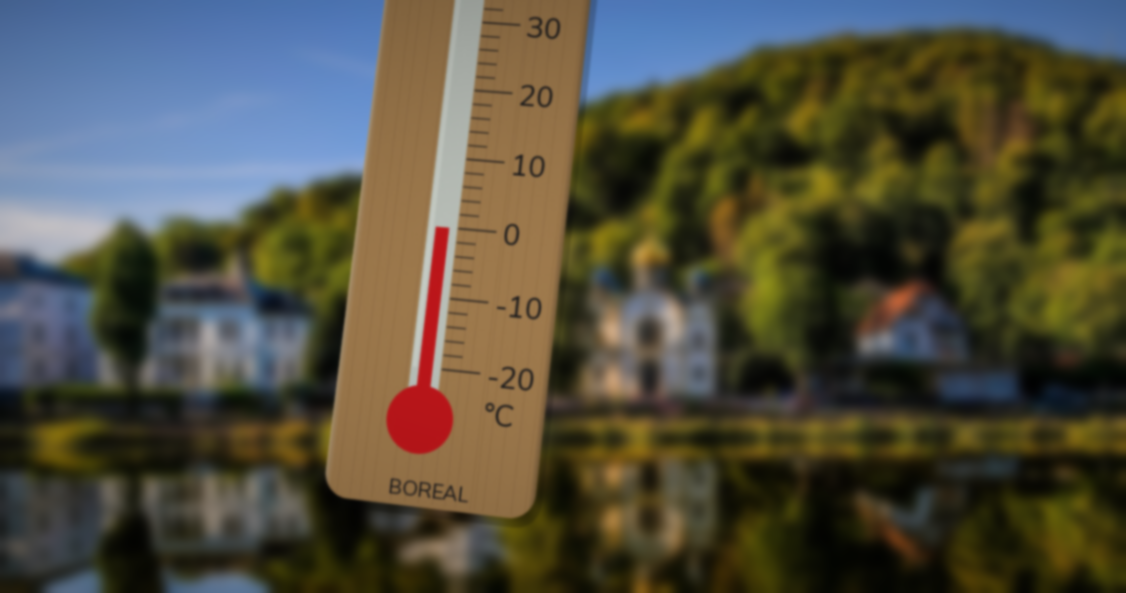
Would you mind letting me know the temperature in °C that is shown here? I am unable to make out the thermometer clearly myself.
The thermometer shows 0 °C
